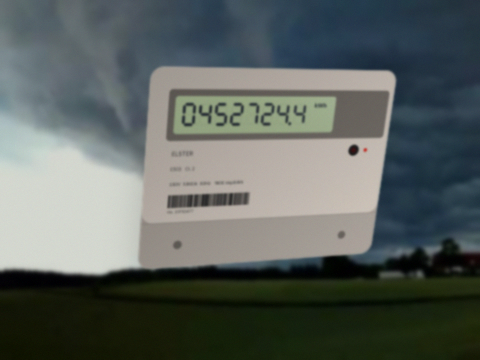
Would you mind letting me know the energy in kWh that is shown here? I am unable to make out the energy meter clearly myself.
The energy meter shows 452724.4 kWh
